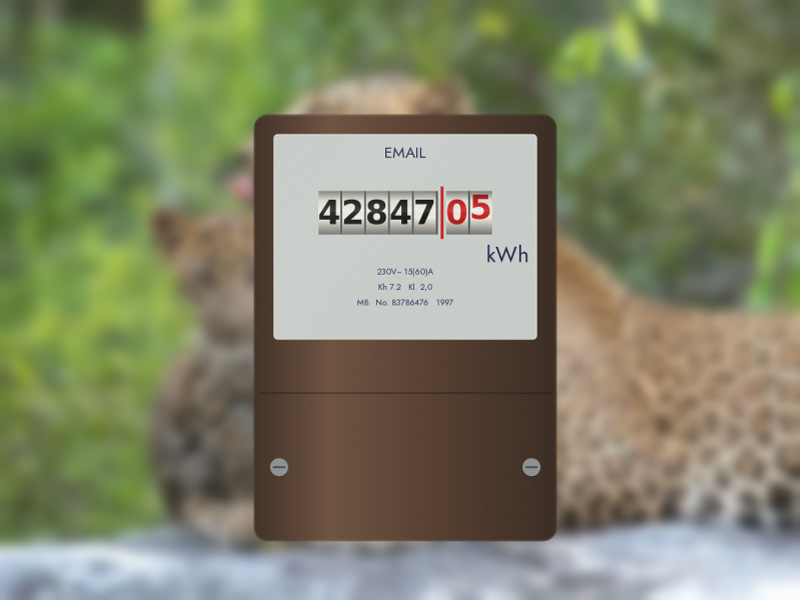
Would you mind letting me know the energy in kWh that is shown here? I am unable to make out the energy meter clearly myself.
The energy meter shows 42847.05 kWh
